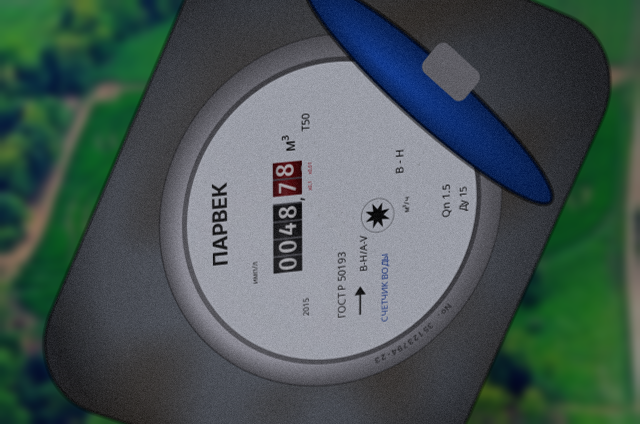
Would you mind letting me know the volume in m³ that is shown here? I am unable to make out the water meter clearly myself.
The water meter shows 48.78 m³
